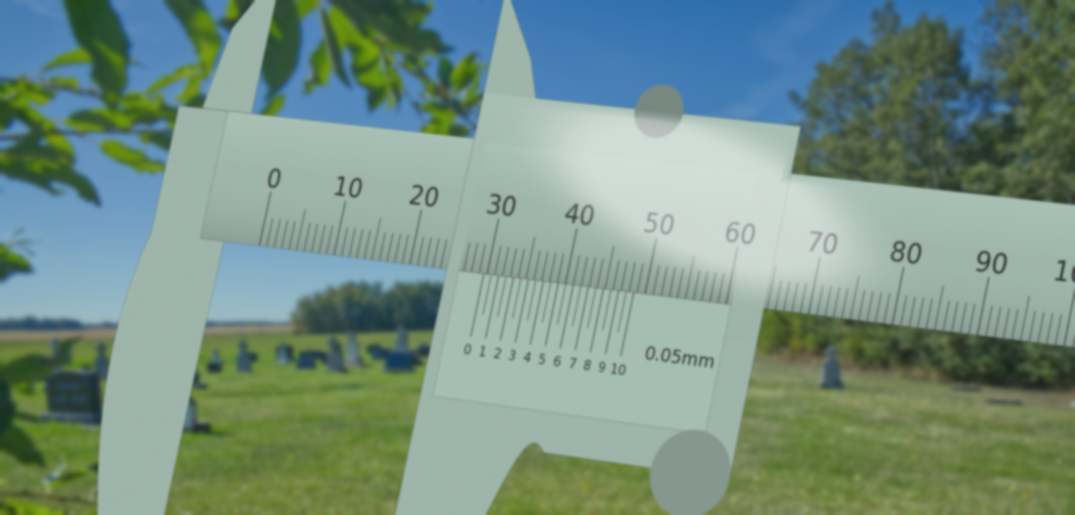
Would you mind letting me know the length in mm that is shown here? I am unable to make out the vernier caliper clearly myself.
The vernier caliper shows 29.6 mm
